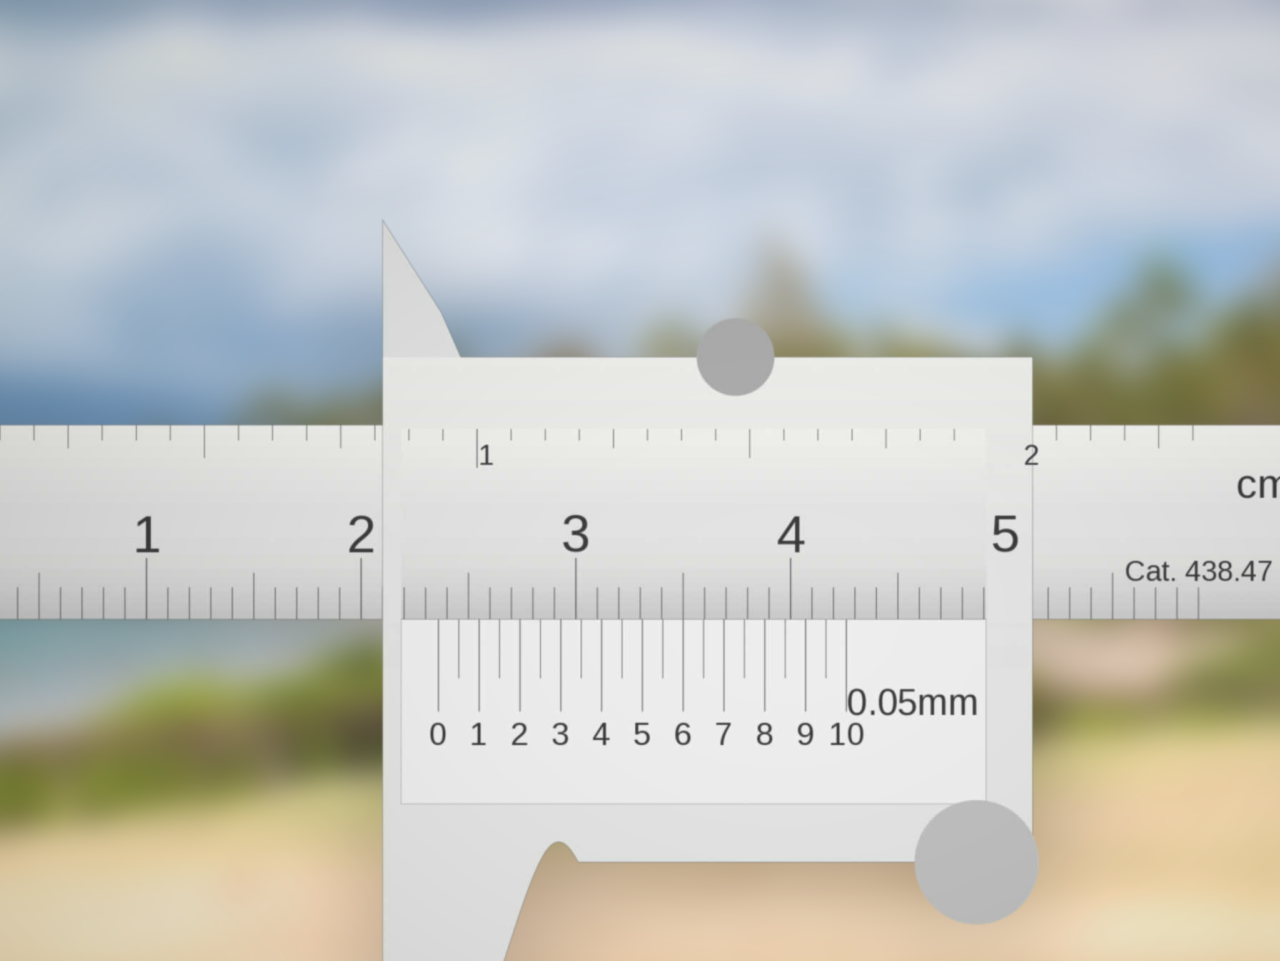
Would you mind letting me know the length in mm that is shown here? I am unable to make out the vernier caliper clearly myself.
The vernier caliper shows 23.6 mm
